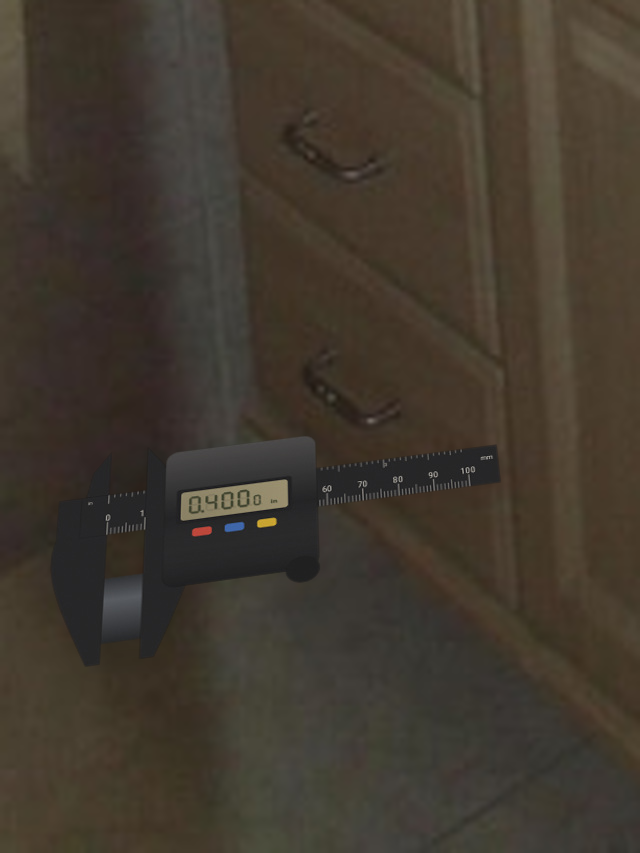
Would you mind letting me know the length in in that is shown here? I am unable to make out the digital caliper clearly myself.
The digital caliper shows 0.4000 in
